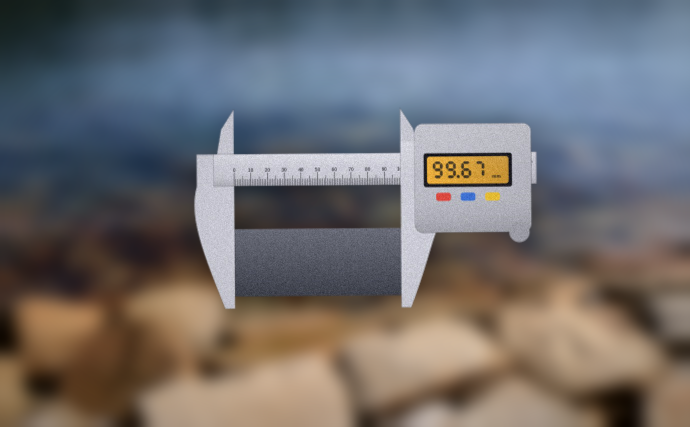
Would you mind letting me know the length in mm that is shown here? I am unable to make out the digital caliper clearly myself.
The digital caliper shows 99.67 mm
